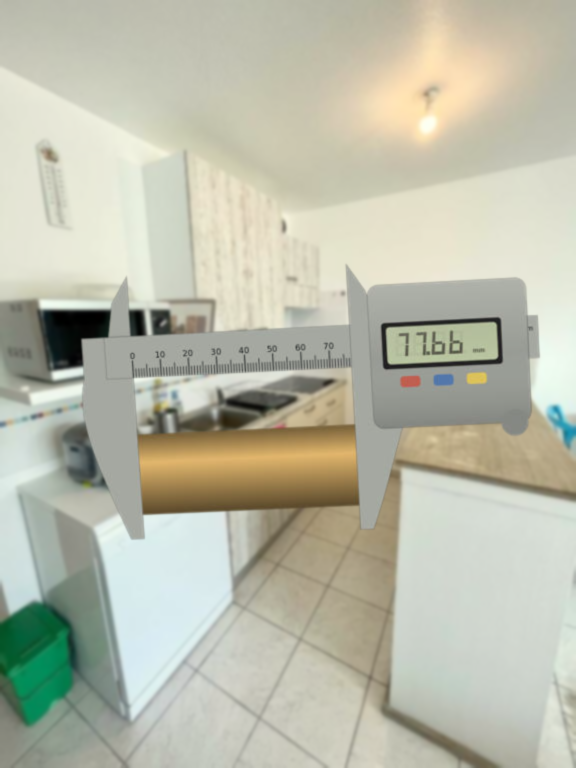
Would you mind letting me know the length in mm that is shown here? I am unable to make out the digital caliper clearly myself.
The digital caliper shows 77.66 mm
